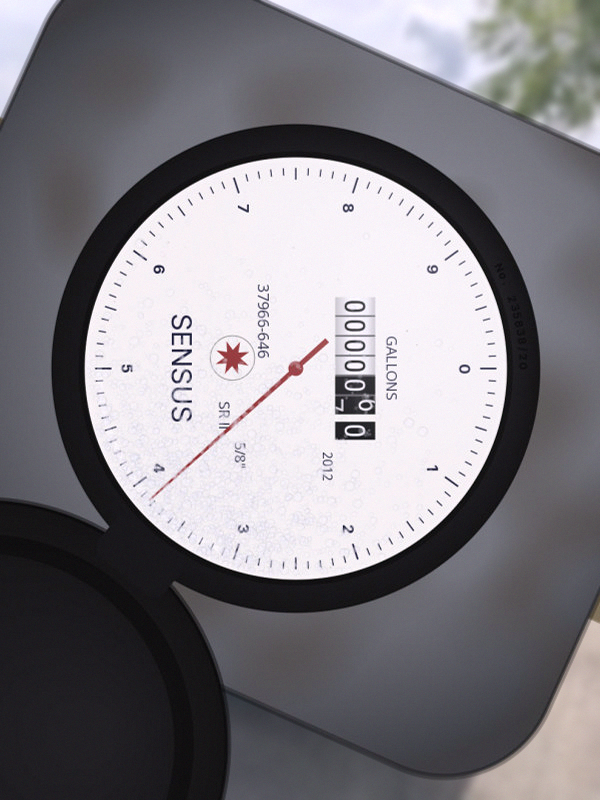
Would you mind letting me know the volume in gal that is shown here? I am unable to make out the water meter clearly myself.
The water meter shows 63.8 gal
